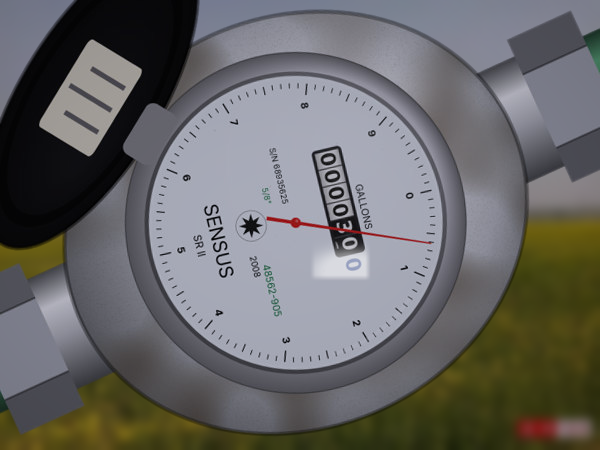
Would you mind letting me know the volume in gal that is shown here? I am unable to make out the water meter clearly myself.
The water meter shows 300.6 gal
